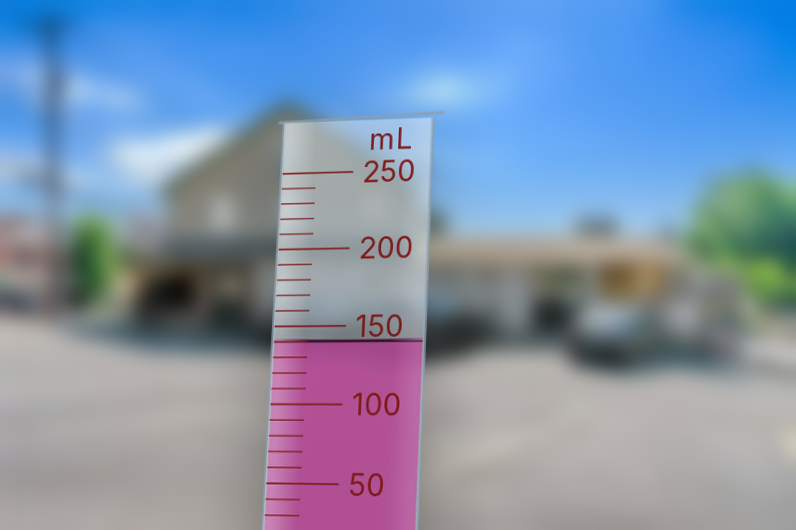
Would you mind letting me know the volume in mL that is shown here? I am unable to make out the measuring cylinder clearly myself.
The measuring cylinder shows 140 mL
